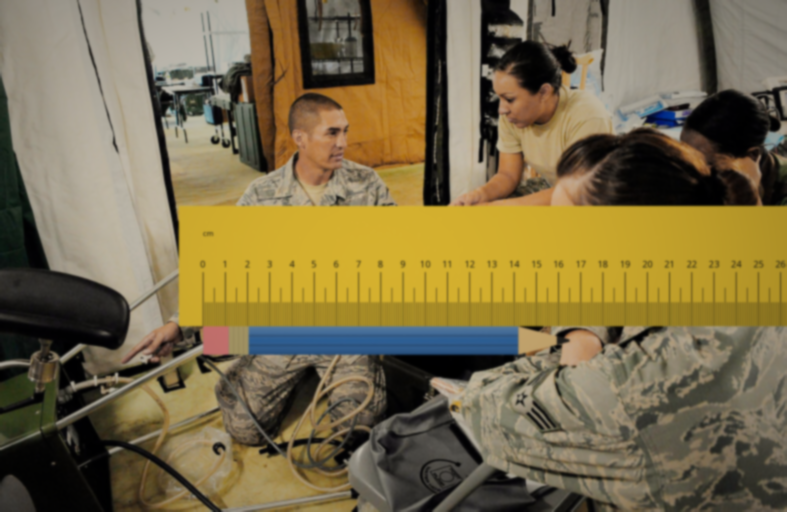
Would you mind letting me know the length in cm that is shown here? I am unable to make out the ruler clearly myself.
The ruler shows 16.5 cm
